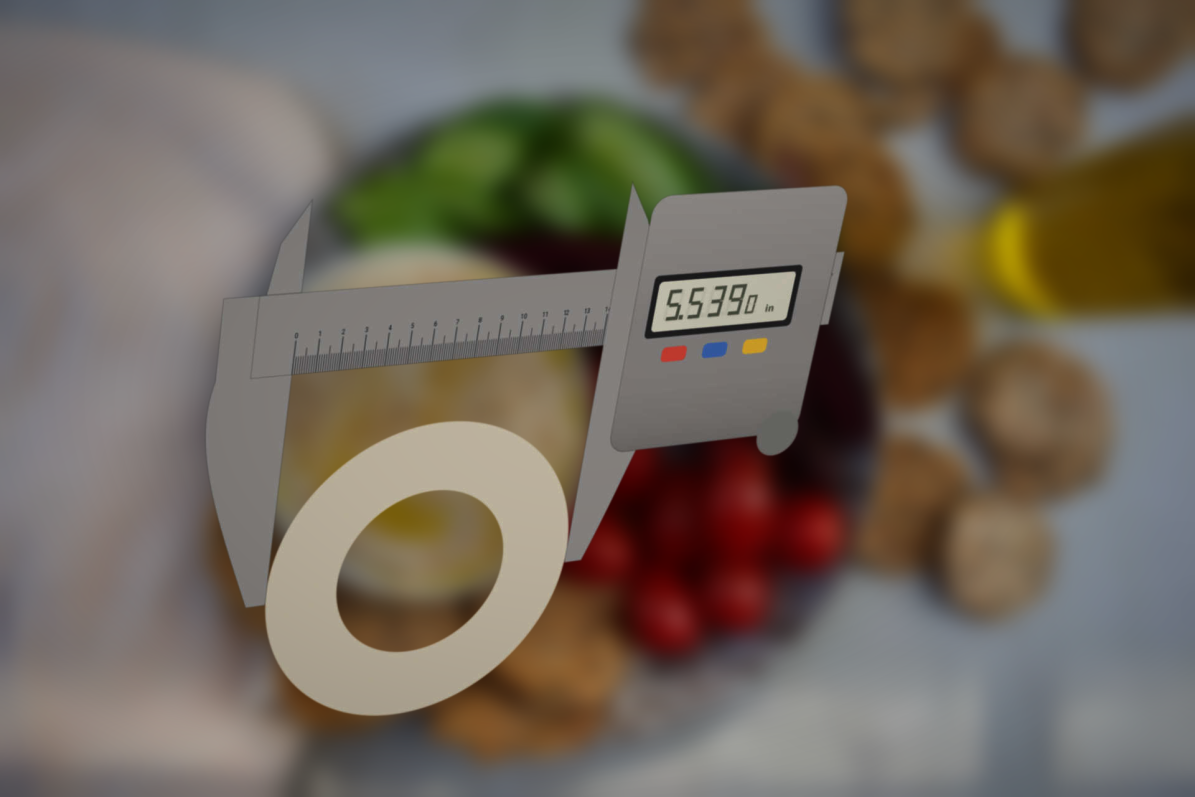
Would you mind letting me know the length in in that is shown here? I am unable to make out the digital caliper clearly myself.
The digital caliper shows 5.5390 in
